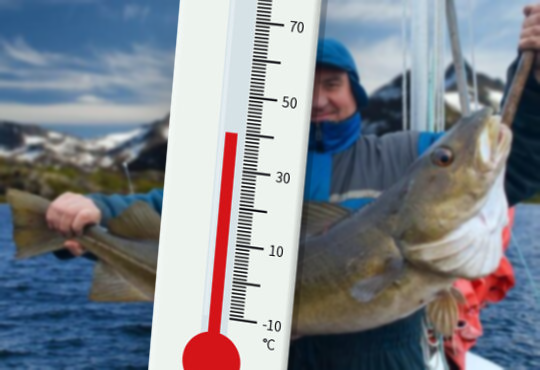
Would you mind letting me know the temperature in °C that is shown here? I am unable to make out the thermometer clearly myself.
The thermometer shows 40 °C
